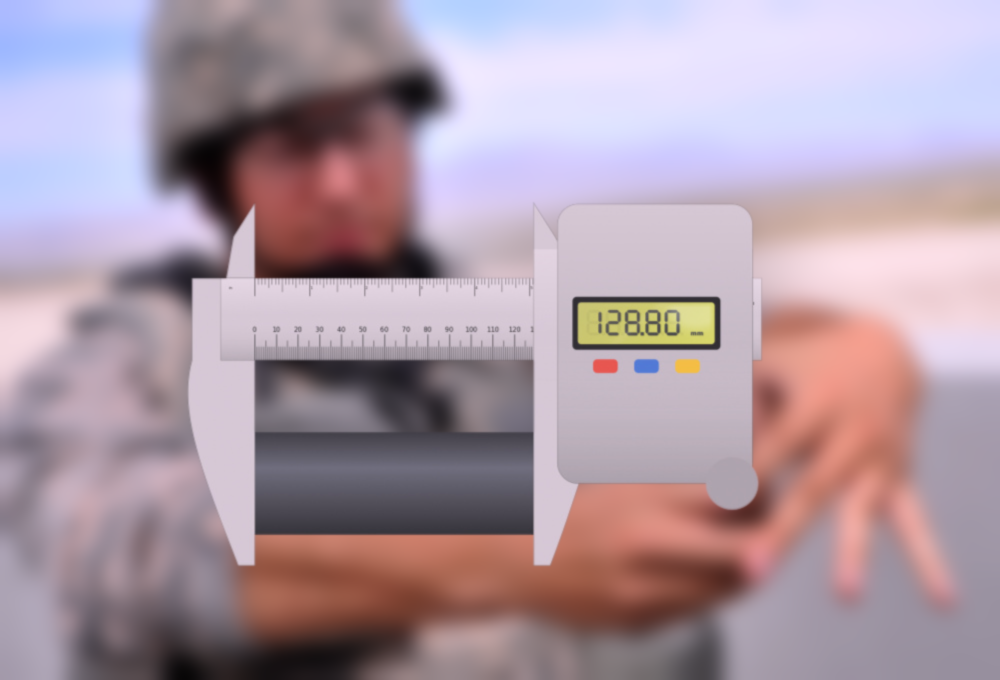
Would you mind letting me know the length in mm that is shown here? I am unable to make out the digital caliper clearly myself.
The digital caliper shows 128.80 mm
